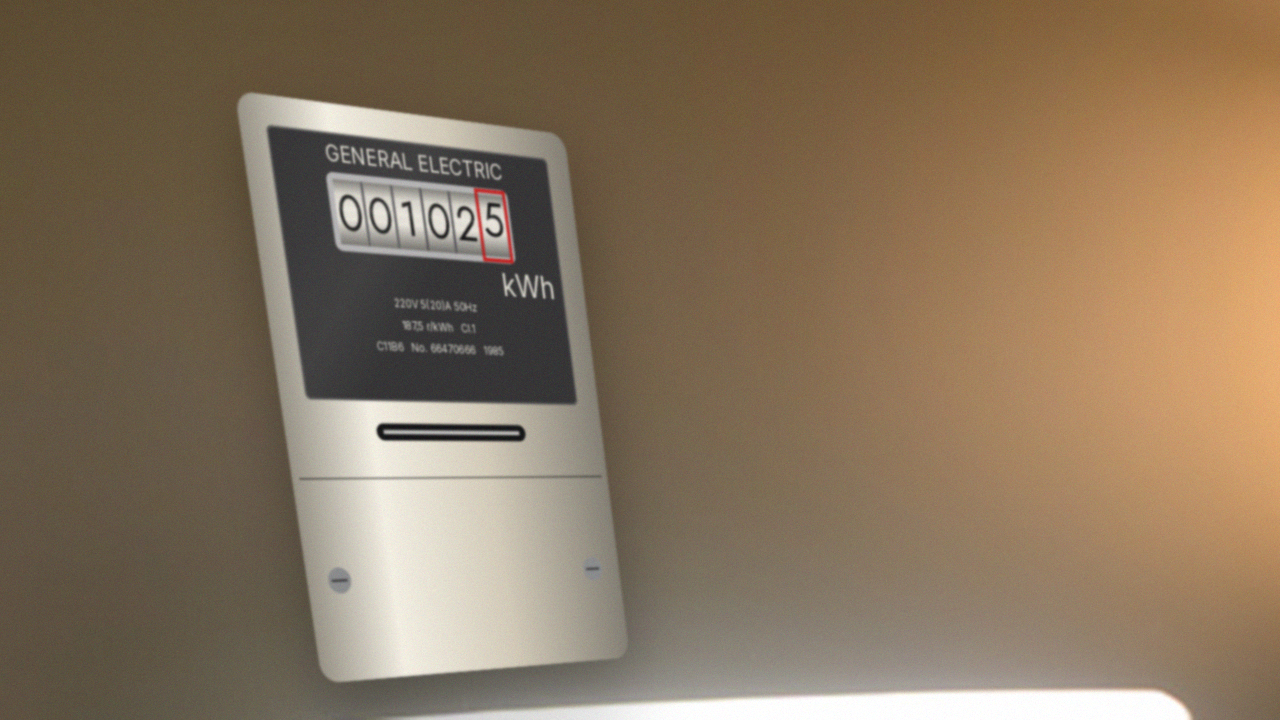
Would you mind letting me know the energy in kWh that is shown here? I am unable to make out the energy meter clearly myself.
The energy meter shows 102.5 kWh
